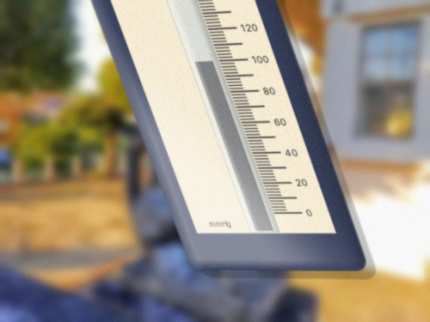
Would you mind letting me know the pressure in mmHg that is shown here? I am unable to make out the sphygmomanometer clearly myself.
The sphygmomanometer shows 100 mmHg
